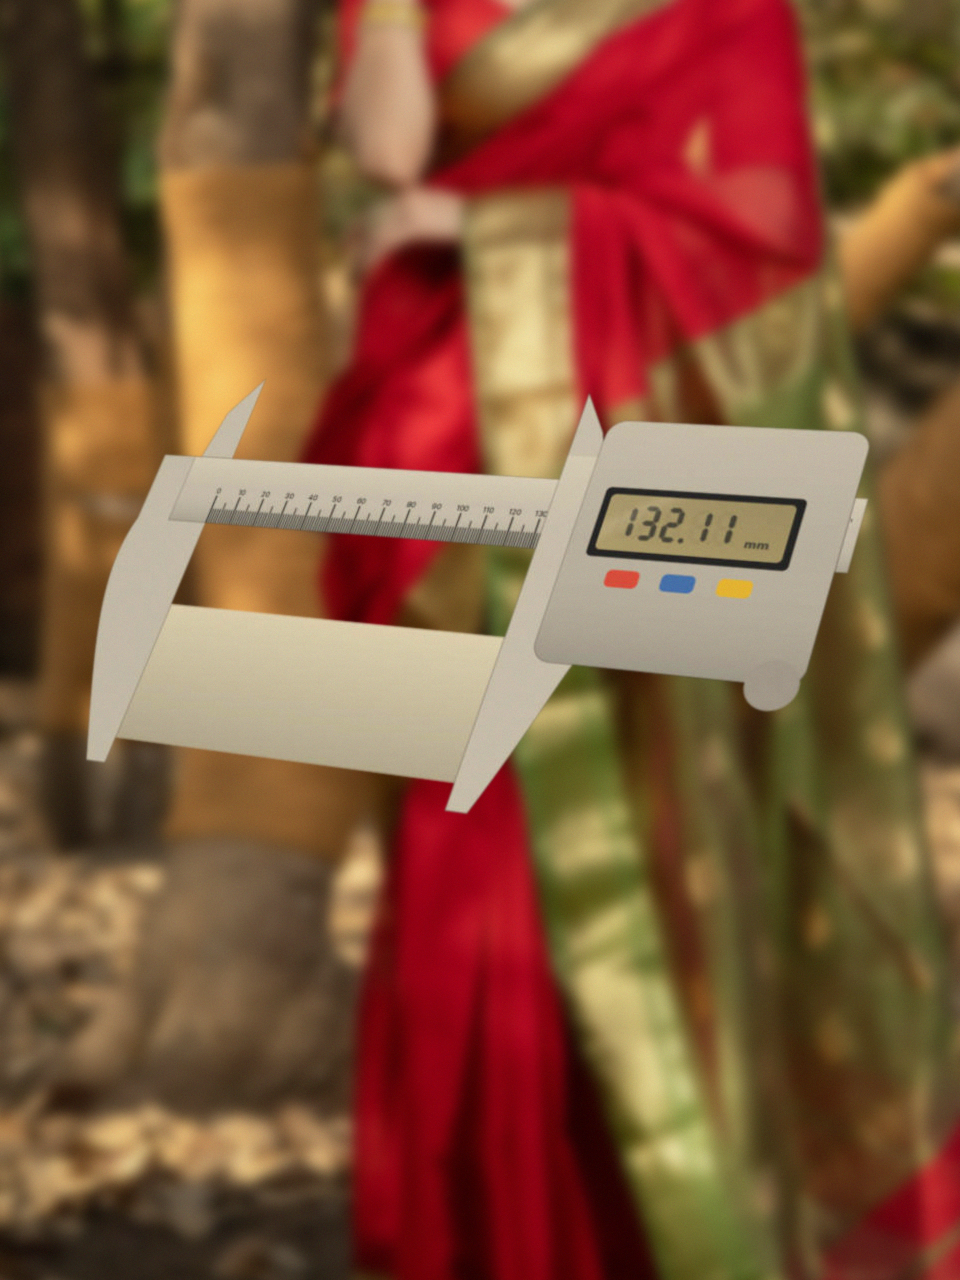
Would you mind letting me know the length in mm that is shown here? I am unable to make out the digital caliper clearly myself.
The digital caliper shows 132.11 mm
